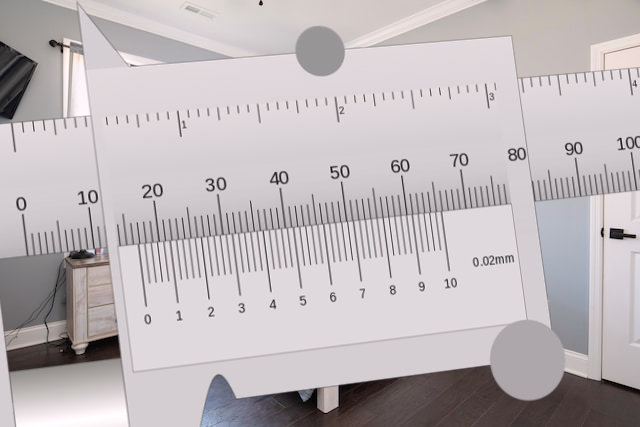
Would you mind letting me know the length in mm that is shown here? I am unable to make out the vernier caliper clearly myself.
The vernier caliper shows 16.8 mm
